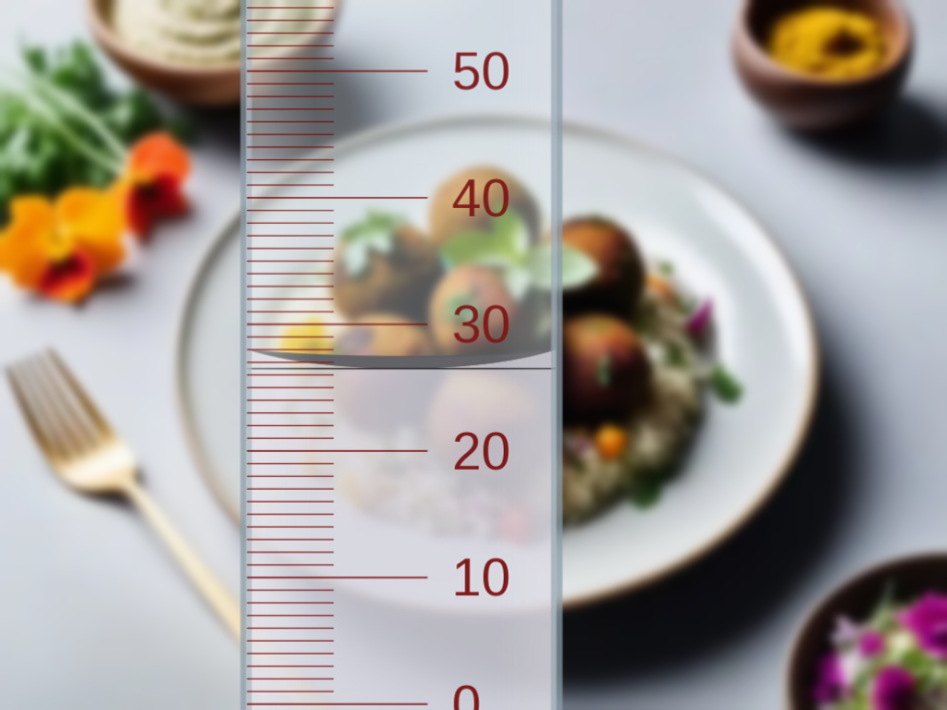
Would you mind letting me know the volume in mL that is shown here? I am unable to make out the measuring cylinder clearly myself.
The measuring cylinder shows 26.5 mL
